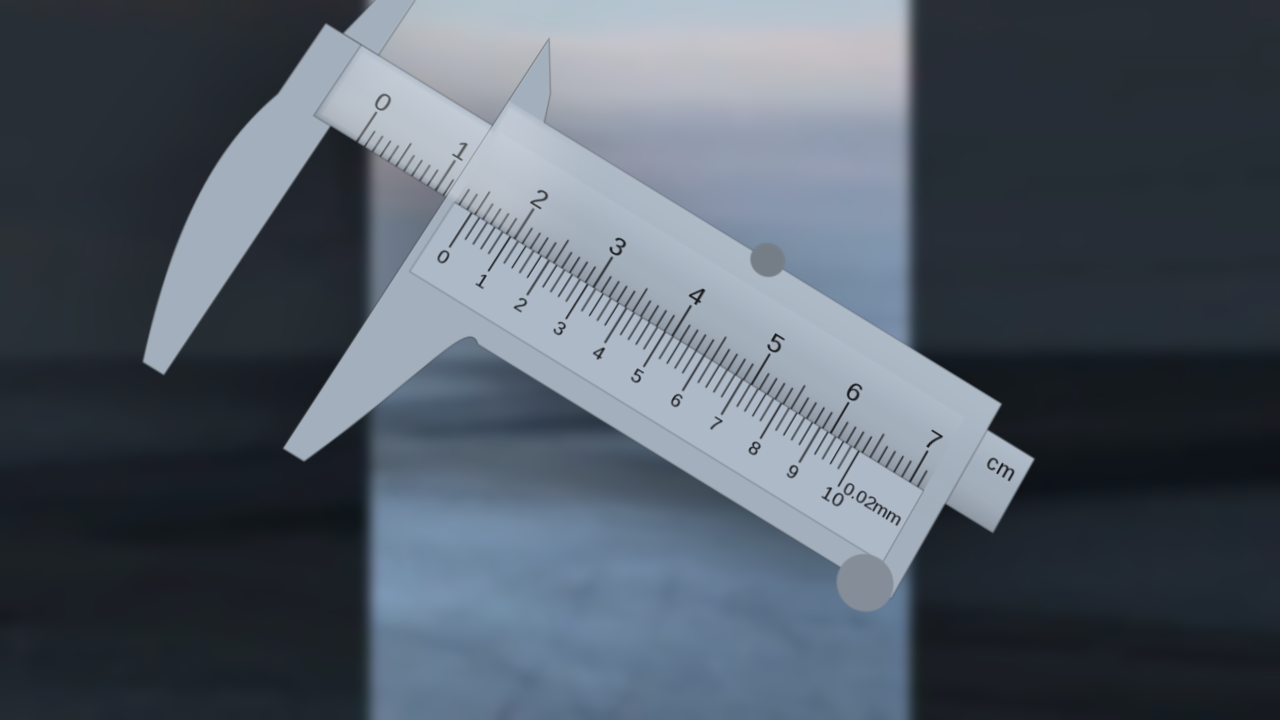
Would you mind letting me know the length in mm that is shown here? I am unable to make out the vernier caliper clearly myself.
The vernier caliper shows 14.6 mm
